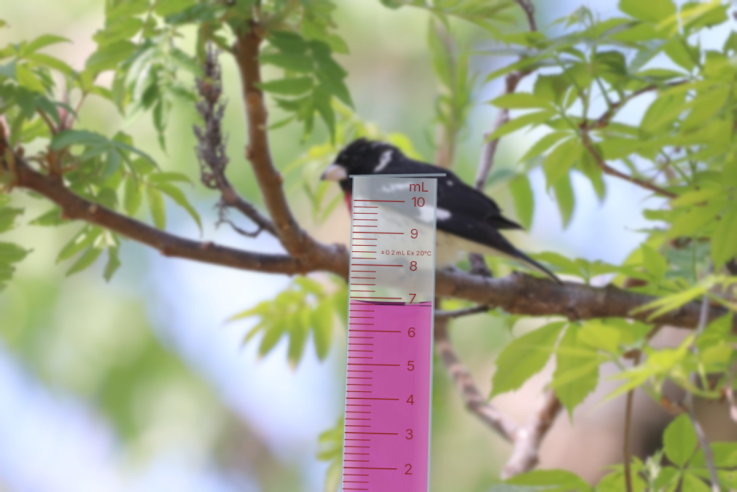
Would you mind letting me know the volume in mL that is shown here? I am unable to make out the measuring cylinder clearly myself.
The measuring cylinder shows 6.8 mL
